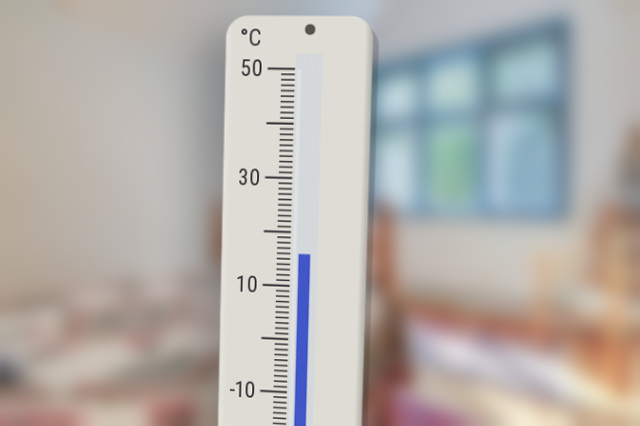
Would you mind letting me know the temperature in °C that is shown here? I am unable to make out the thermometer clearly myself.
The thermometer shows 16 °C
